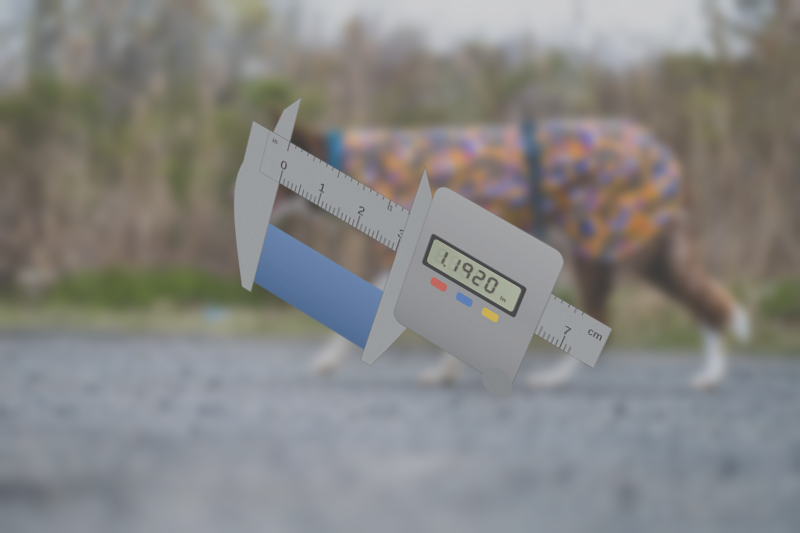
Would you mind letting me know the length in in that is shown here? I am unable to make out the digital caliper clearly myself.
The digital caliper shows 1.1920 in
